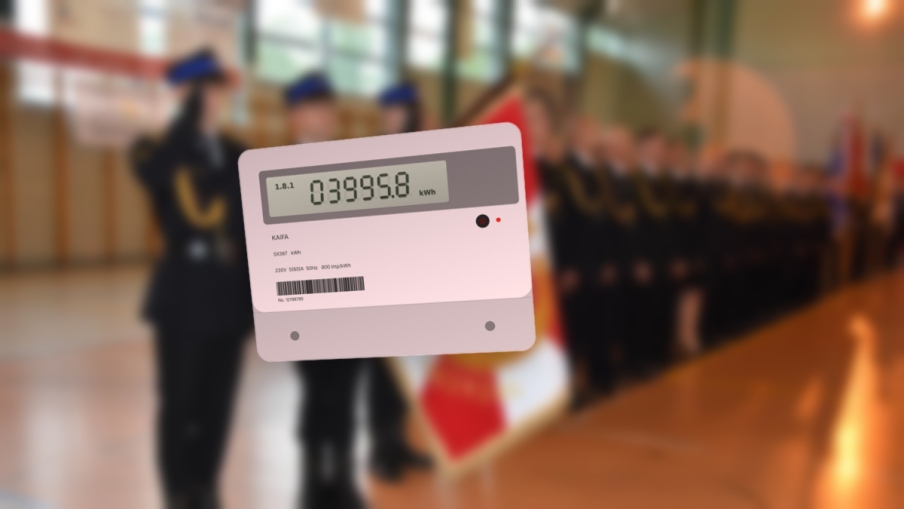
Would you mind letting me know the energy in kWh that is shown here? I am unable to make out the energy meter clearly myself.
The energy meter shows 3995.8 kWh
